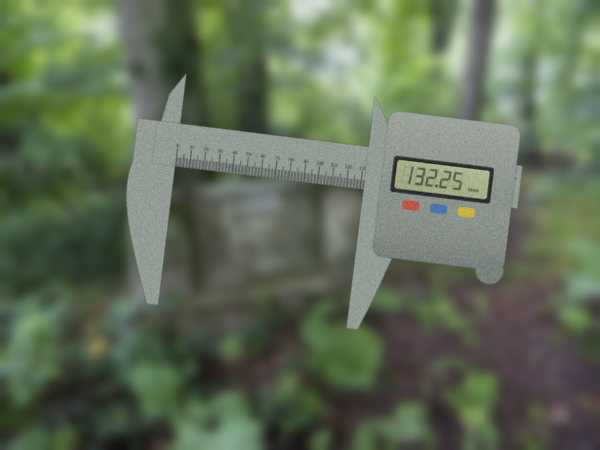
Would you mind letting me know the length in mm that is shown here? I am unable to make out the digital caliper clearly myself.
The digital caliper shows 132.25 mm
